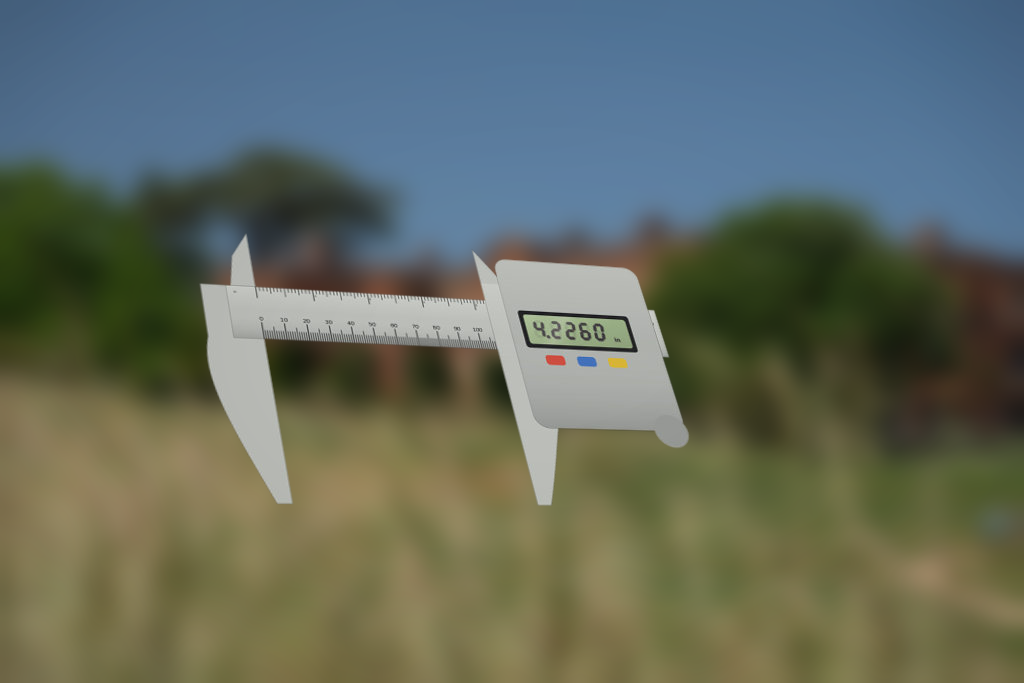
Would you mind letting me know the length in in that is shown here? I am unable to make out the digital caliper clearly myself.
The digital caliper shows 4.2260 in
